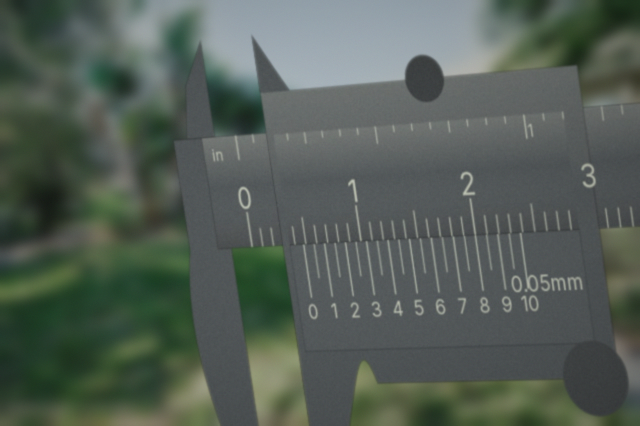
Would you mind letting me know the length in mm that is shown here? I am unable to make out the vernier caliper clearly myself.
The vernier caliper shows 4.8 mm
